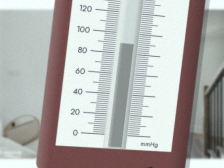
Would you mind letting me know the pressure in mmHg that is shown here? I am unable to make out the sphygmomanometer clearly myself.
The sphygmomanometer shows 90 mmHg
